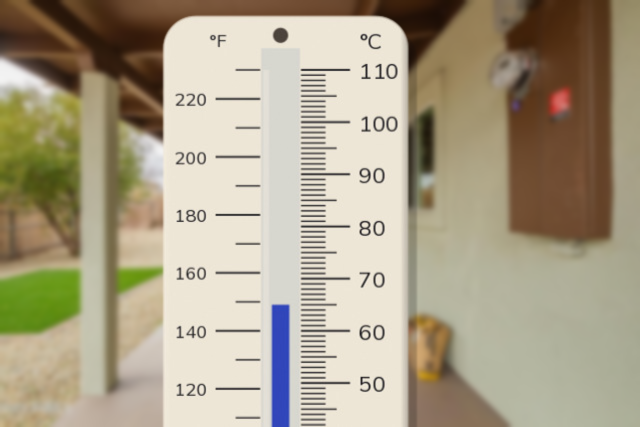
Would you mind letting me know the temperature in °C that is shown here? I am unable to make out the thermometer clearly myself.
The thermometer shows 65 °C
